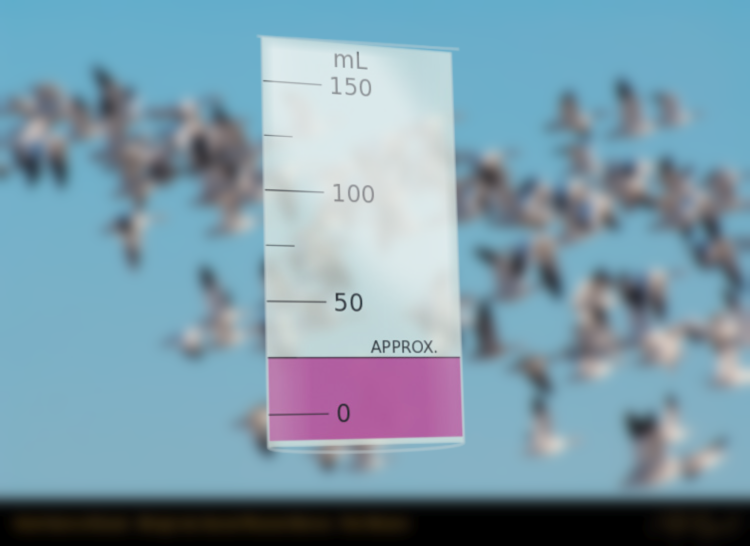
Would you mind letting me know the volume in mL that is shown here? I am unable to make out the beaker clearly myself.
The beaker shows 25 mL
